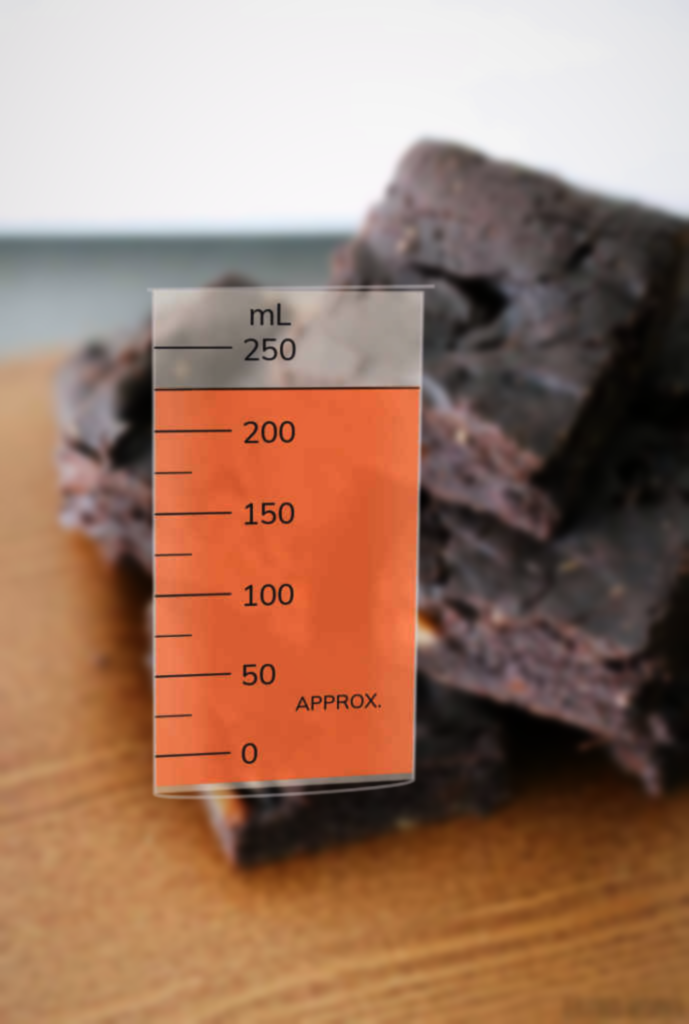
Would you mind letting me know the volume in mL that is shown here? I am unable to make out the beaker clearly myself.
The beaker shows 225 mL
